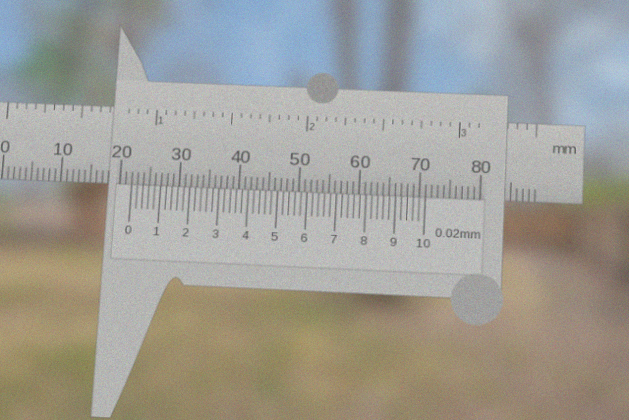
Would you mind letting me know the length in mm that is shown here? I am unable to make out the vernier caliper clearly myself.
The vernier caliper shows 22.0 mm
